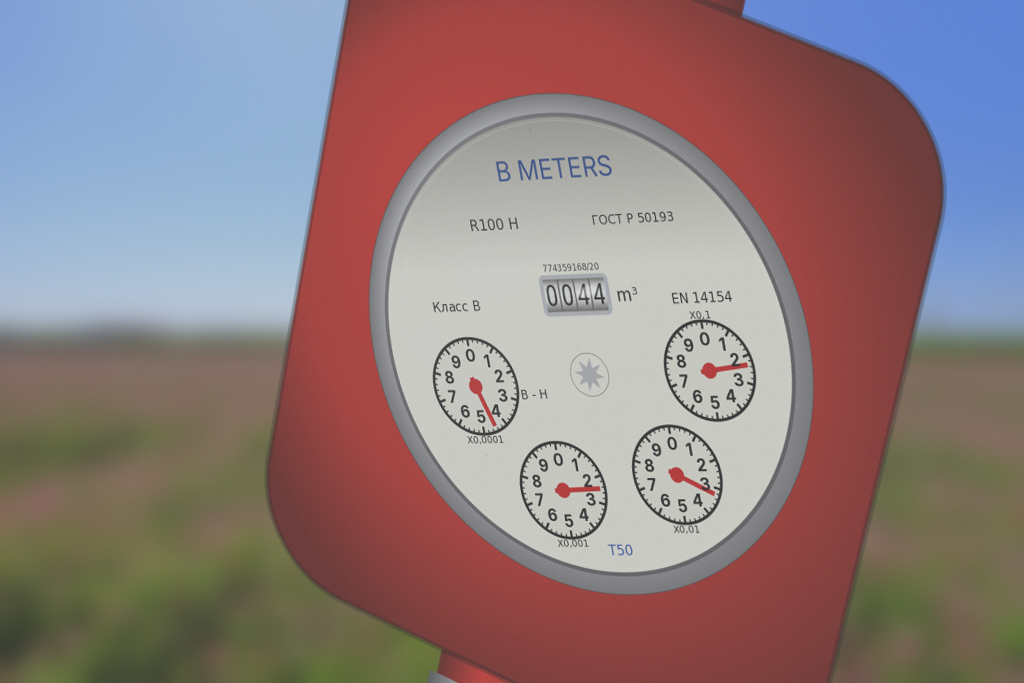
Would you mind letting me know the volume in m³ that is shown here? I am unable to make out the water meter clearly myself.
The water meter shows 44.2324 m³
